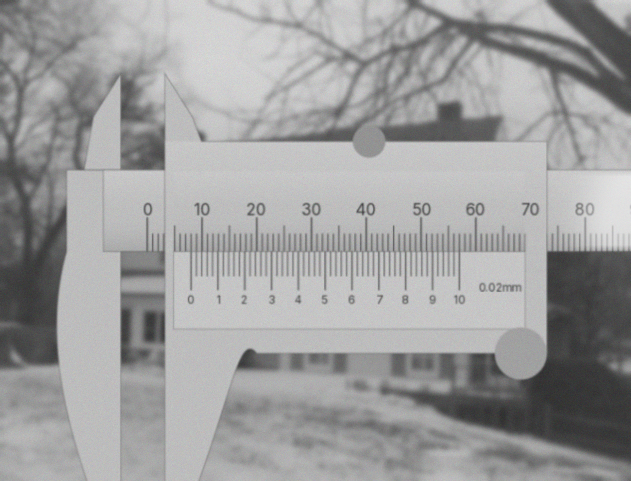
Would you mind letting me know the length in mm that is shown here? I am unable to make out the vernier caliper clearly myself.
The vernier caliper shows 8.0 mm
